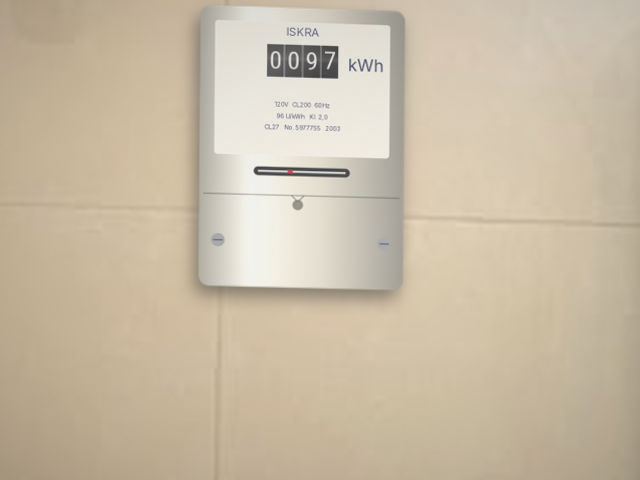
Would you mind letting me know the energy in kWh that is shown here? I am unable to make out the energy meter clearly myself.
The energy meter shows 97 kWh
